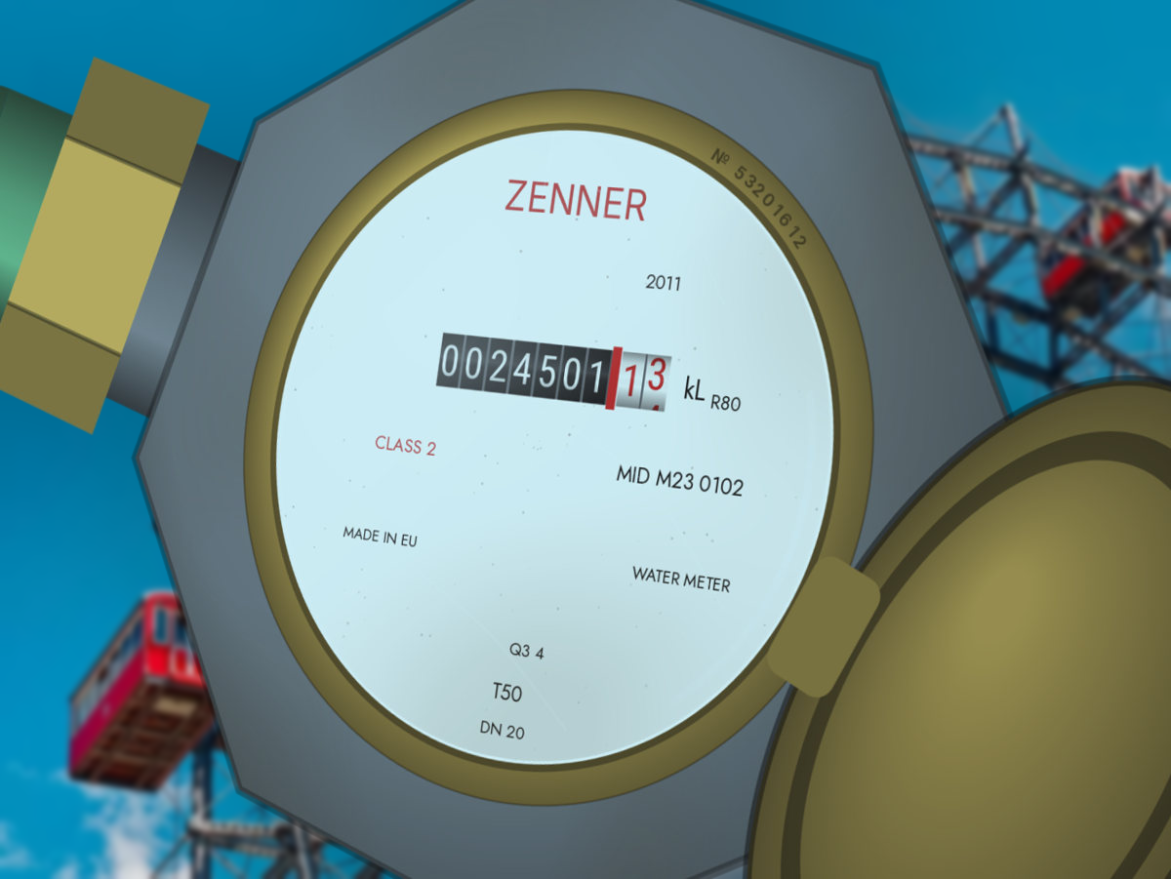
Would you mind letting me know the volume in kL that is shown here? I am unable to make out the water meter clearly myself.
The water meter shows 24501.13 kL
